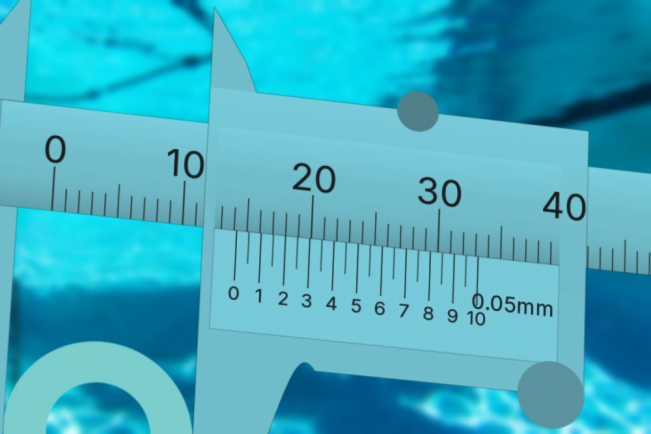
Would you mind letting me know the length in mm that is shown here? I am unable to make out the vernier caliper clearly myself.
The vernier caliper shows 14.2 mm
